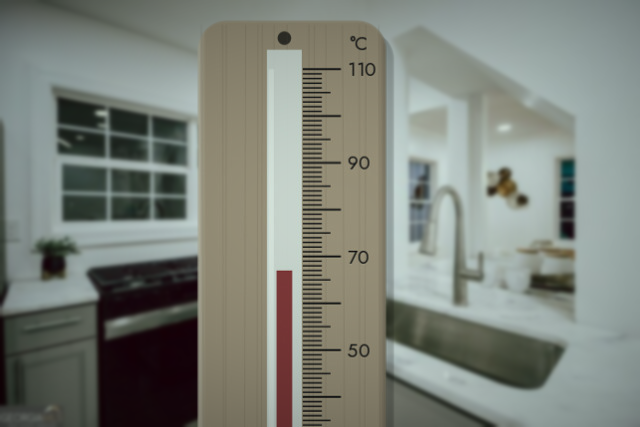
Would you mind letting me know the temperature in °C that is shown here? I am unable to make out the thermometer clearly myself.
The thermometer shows 67 °C
